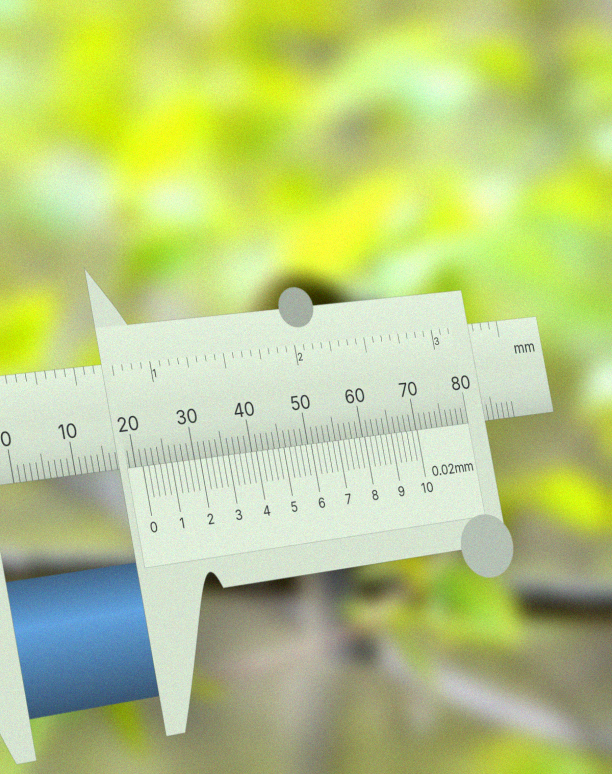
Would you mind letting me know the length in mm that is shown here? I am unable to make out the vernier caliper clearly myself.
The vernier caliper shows 21.2 mm
